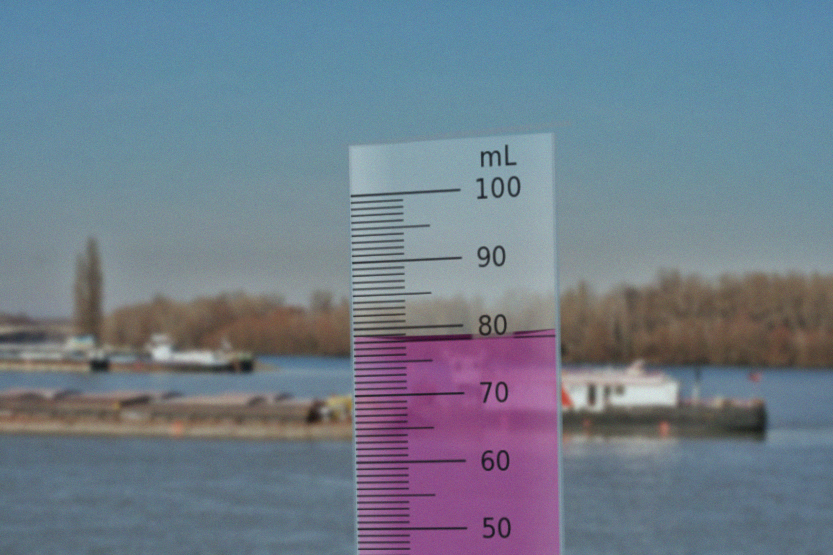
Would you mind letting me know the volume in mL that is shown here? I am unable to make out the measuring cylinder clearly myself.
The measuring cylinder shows 78 mL
